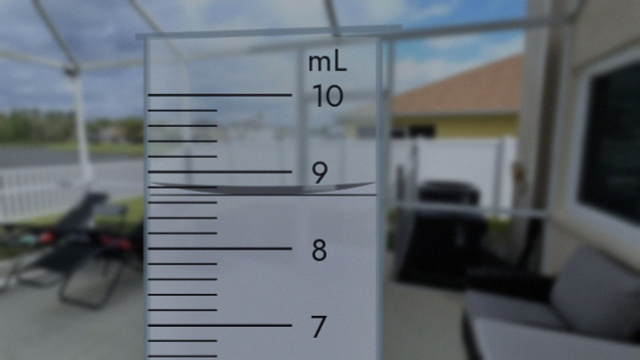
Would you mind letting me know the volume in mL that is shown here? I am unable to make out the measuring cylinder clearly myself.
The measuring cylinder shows 8.7 mL
